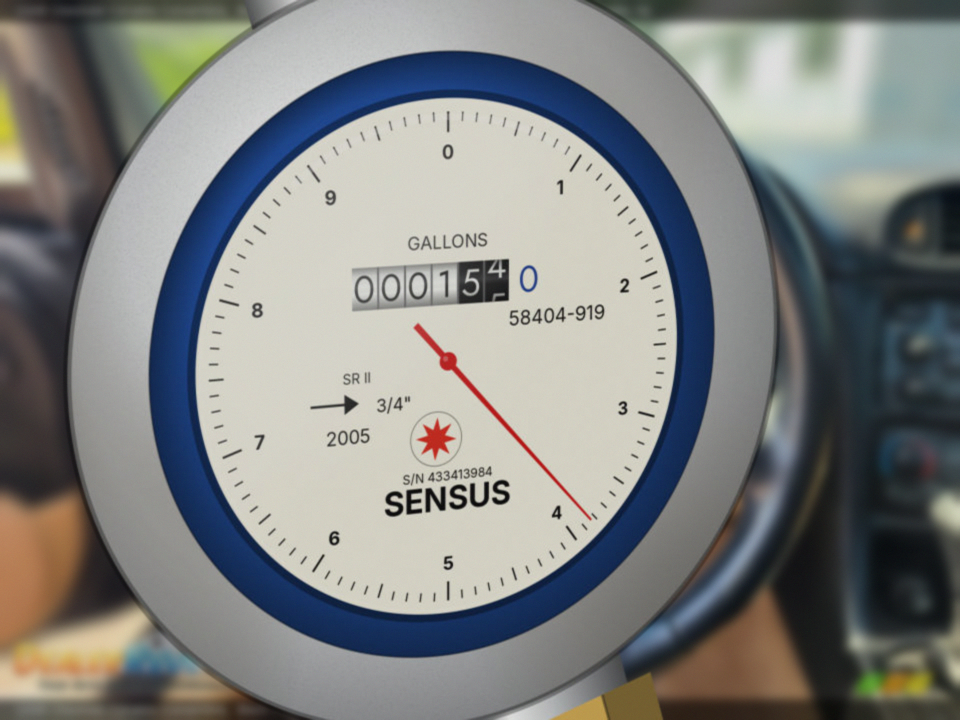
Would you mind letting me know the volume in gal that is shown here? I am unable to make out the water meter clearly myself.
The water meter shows 1543.8 gal
